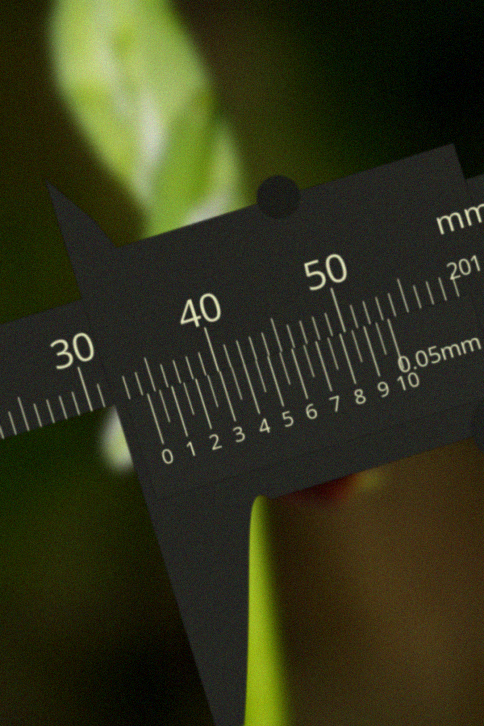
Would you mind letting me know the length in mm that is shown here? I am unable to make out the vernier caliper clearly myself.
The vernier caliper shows 34.4 mm
